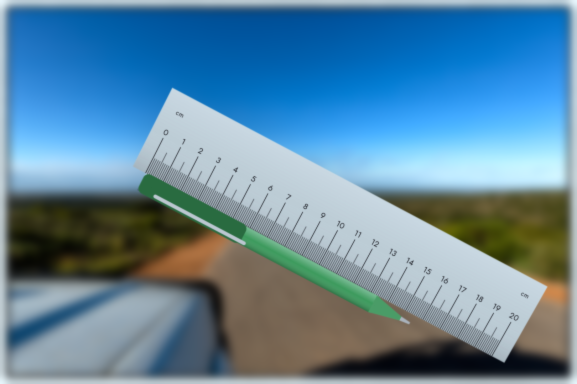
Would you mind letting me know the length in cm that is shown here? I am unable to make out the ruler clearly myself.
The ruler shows 15.5 cm
